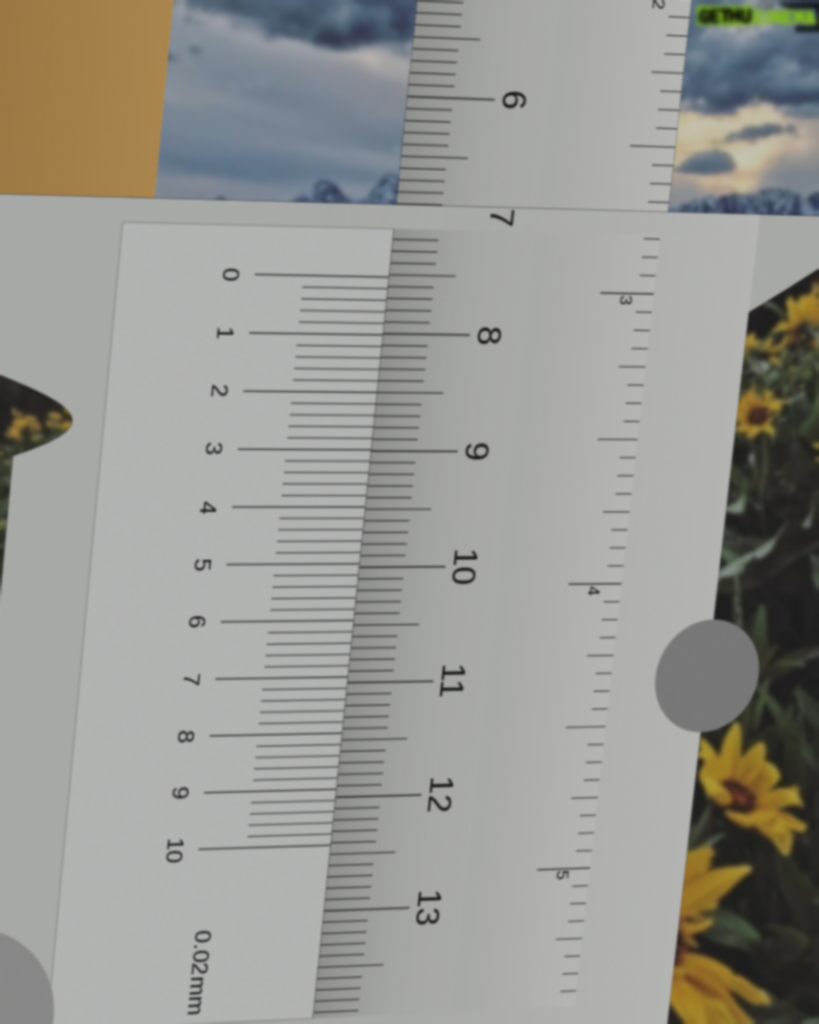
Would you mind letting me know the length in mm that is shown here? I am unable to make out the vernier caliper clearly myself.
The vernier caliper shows 75.2 mm
